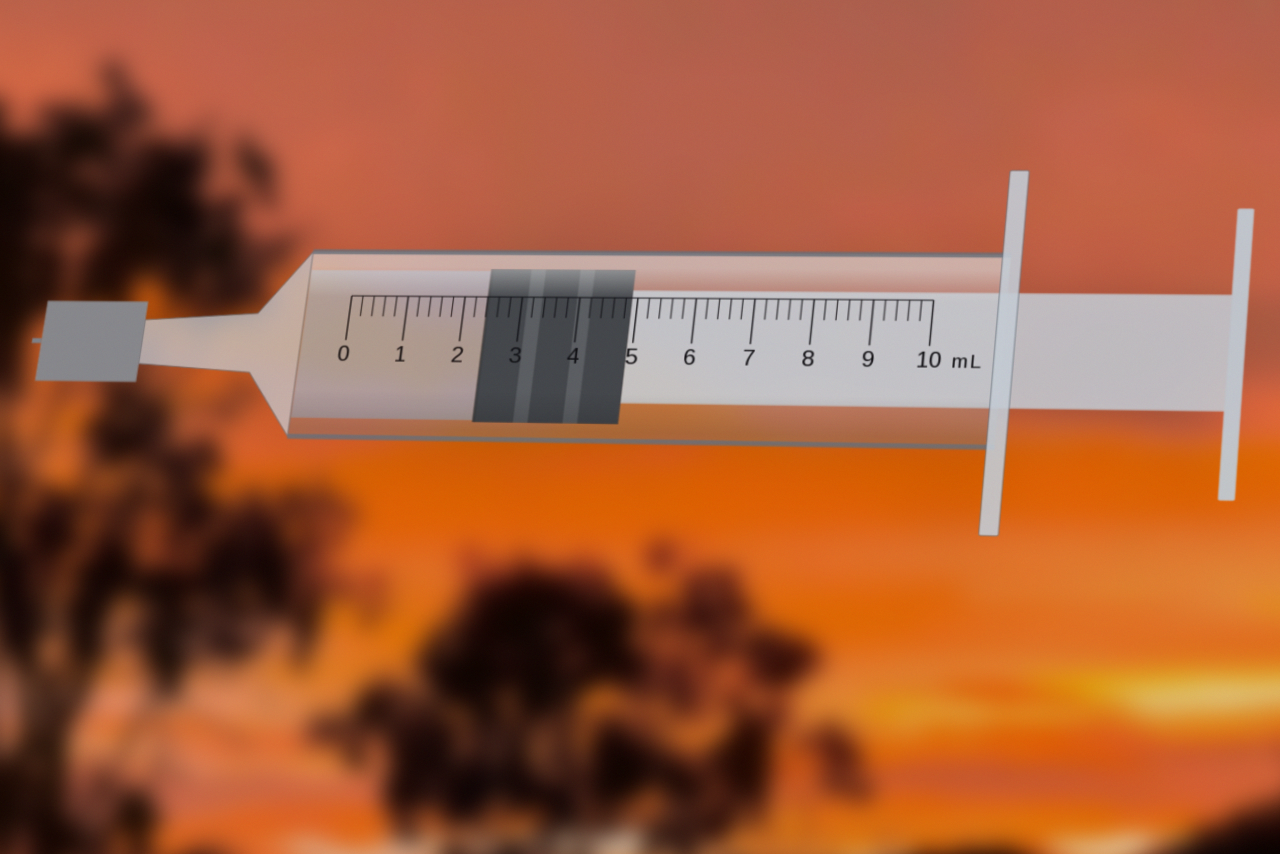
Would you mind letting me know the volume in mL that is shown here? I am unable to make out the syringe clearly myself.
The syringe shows 2.4 mL
